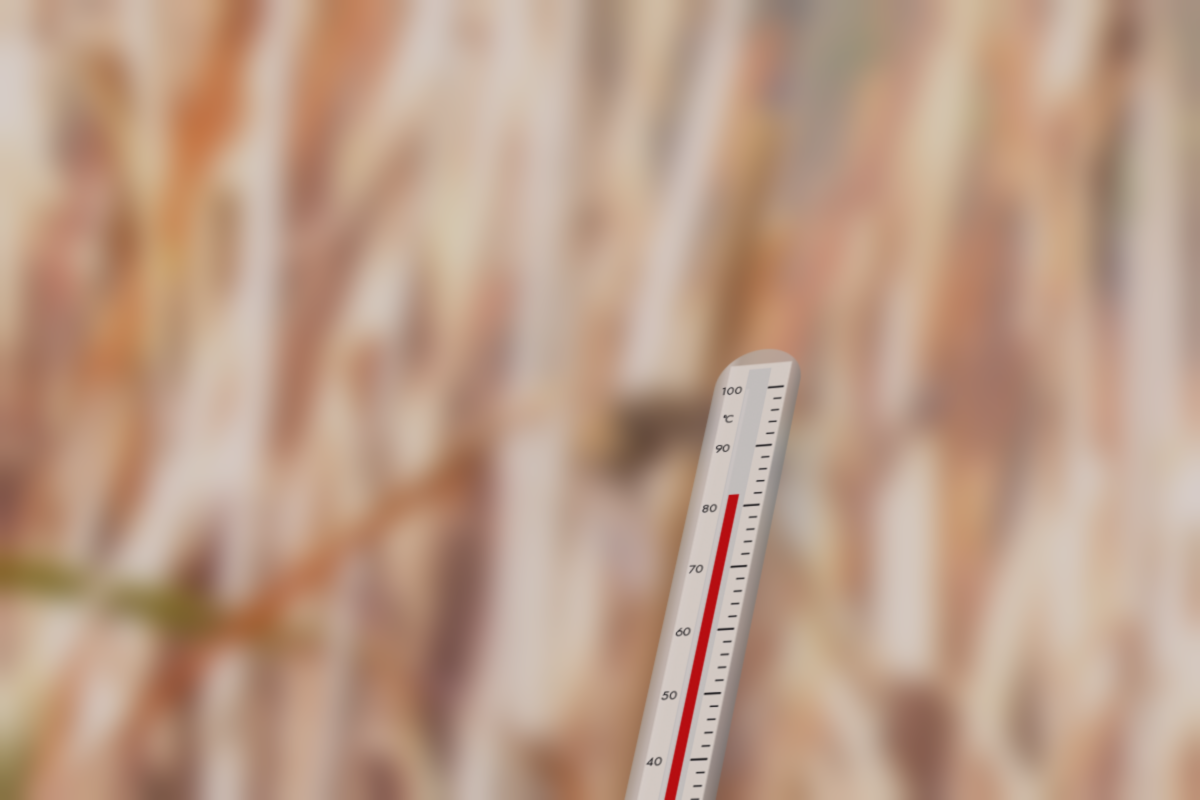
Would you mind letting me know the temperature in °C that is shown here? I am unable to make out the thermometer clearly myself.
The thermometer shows 82 °C
